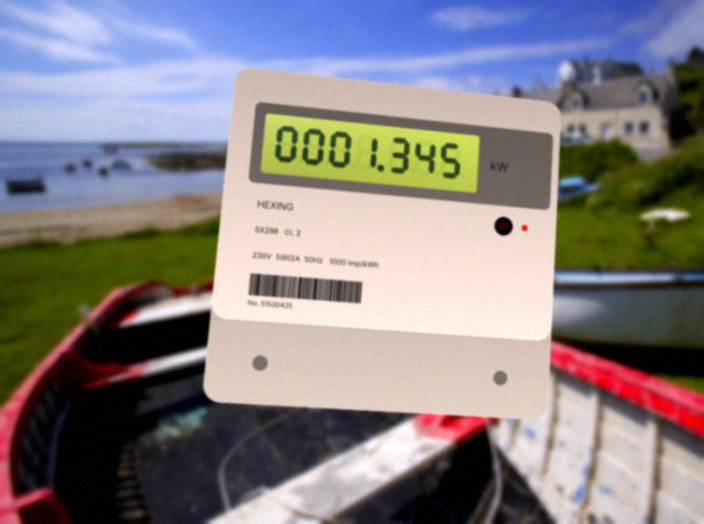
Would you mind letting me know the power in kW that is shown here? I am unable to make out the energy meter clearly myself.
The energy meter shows 1.345 kW
